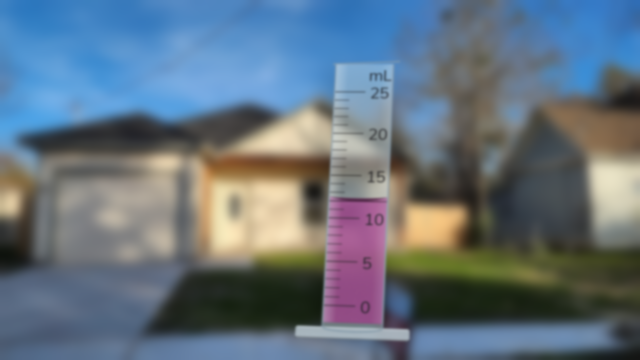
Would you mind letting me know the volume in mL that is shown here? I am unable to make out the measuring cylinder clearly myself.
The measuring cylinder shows 12 mL
